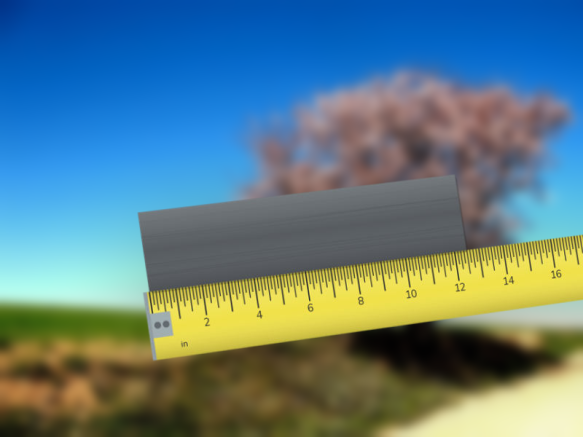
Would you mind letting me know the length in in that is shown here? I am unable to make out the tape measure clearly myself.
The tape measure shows 12.5 in
